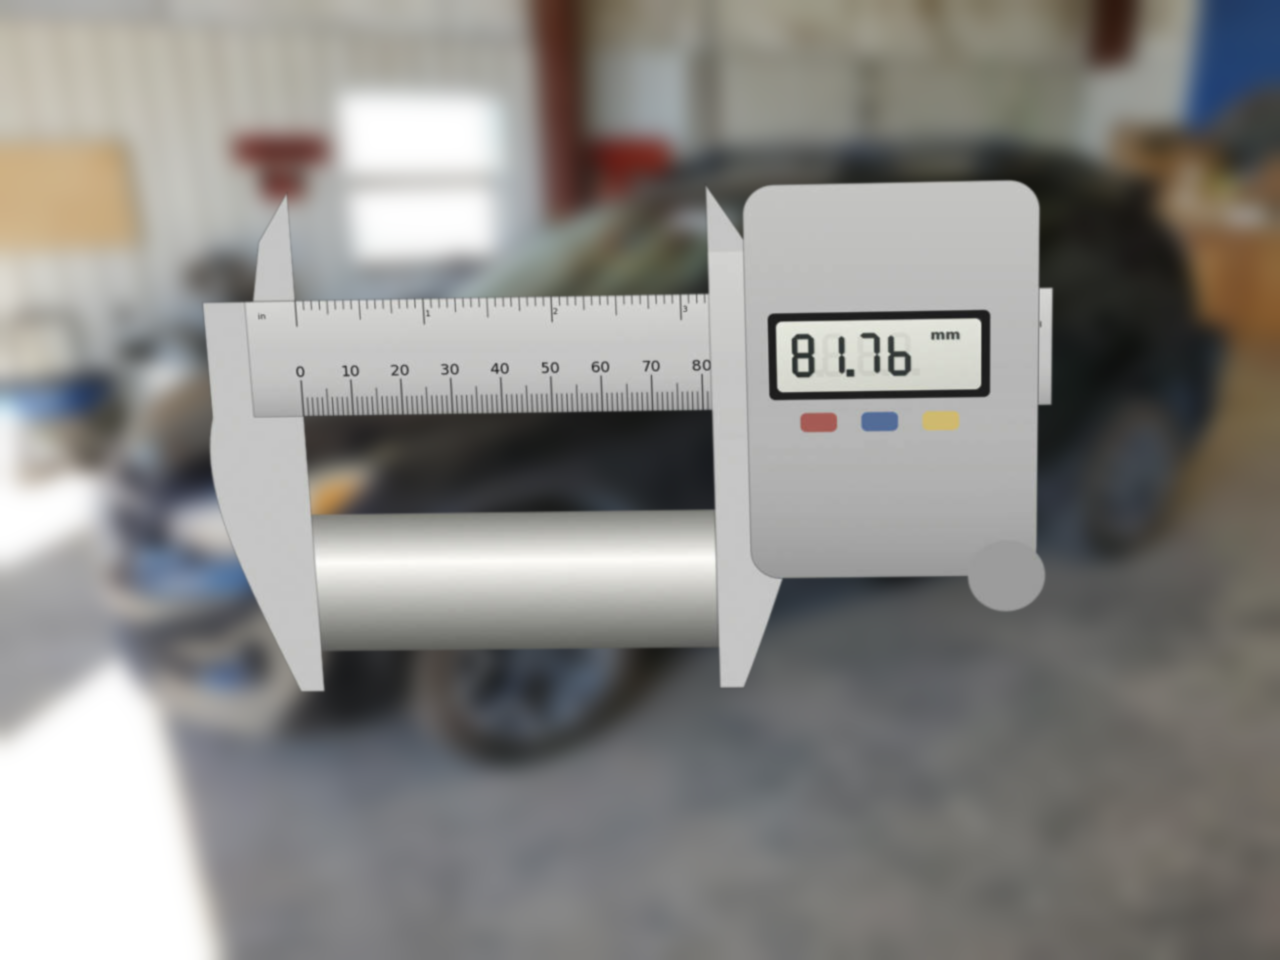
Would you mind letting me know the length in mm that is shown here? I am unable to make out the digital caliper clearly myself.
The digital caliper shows 81.76 mm
